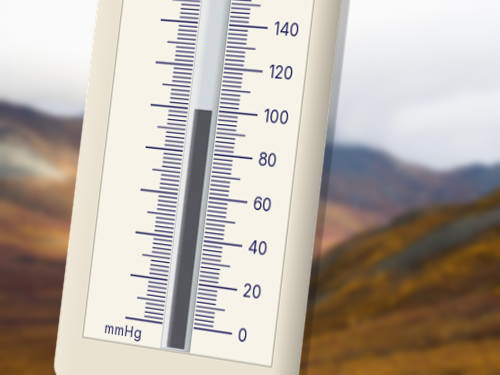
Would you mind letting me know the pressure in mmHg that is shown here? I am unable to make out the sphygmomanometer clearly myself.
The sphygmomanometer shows 100 mmHg
